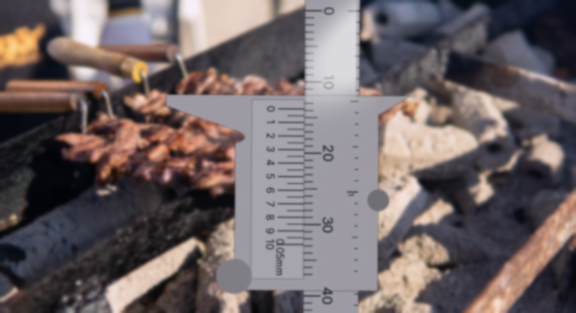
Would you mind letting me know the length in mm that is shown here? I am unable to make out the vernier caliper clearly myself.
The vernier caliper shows 13.8 mm
